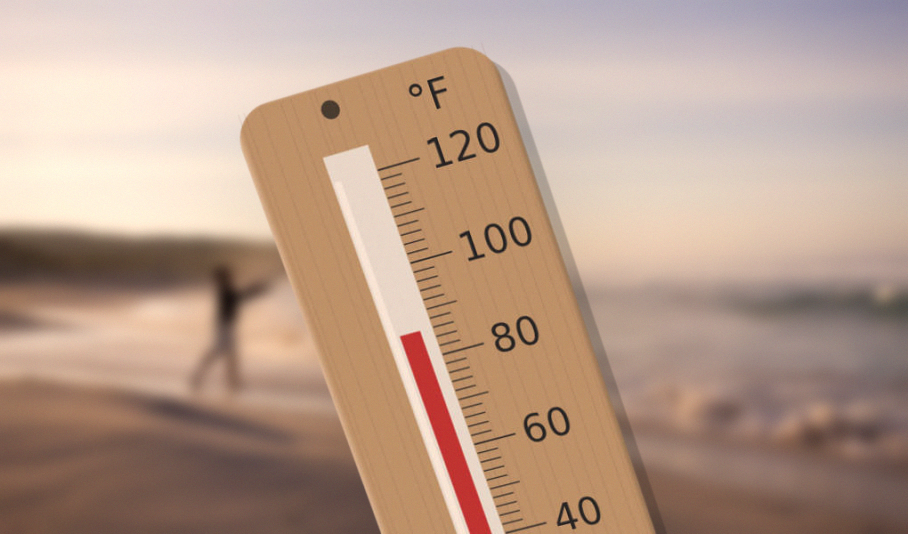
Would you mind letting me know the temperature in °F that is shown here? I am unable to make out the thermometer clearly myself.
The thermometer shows 86 °F
